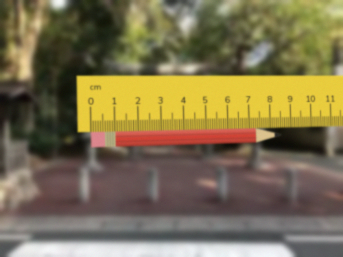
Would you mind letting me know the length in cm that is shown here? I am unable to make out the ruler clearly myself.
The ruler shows 8.5 cm
